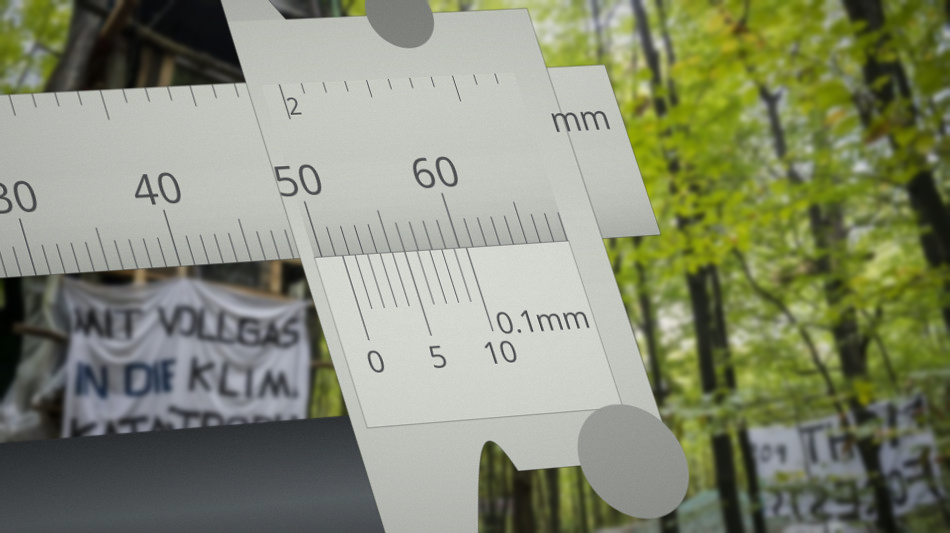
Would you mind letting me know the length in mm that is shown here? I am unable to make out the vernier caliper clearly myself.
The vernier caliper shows 51.5 mm
